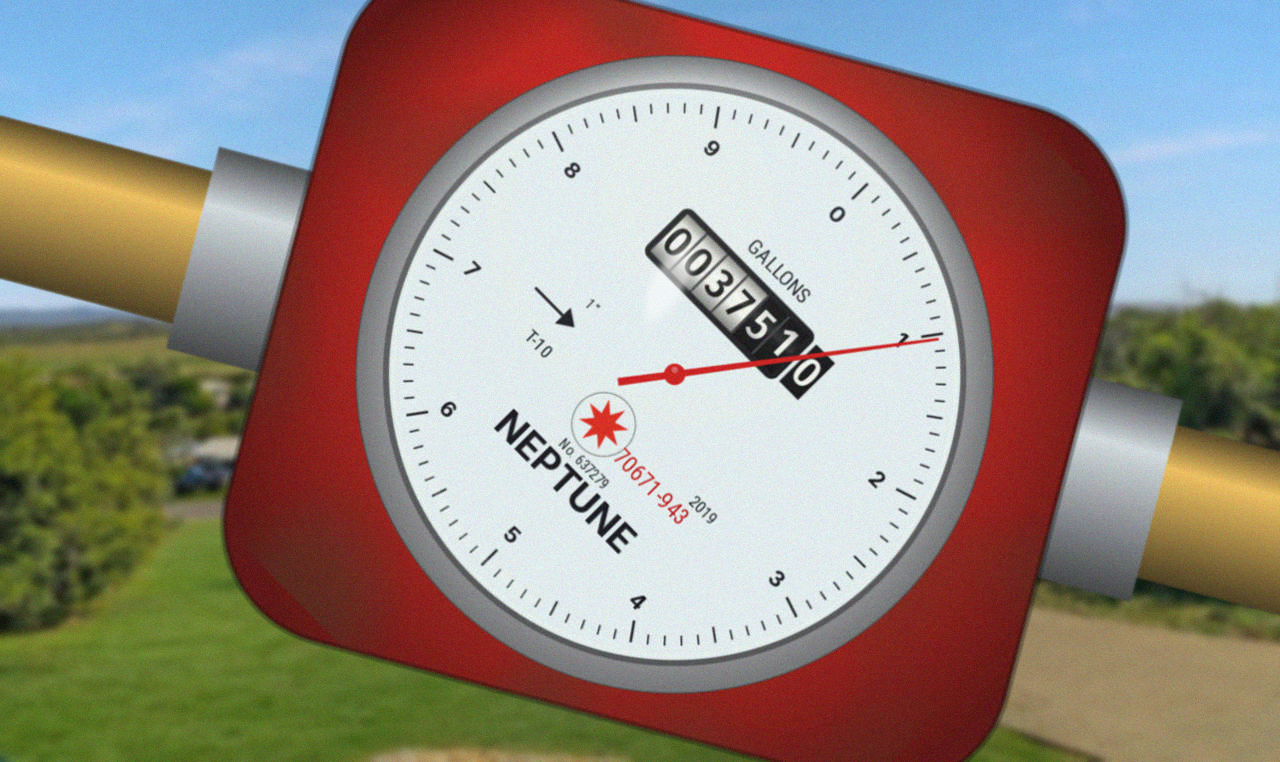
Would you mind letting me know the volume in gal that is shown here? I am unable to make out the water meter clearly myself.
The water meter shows 37511.0 gal
